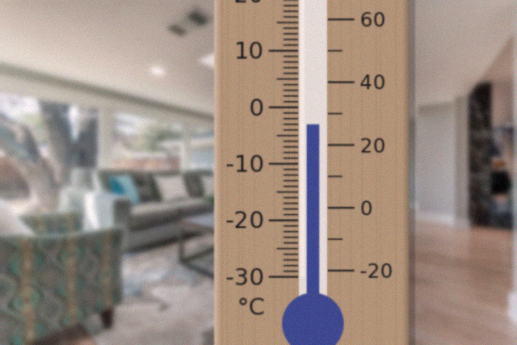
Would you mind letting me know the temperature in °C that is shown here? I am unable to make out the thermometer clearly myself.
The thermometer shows -3 °C
